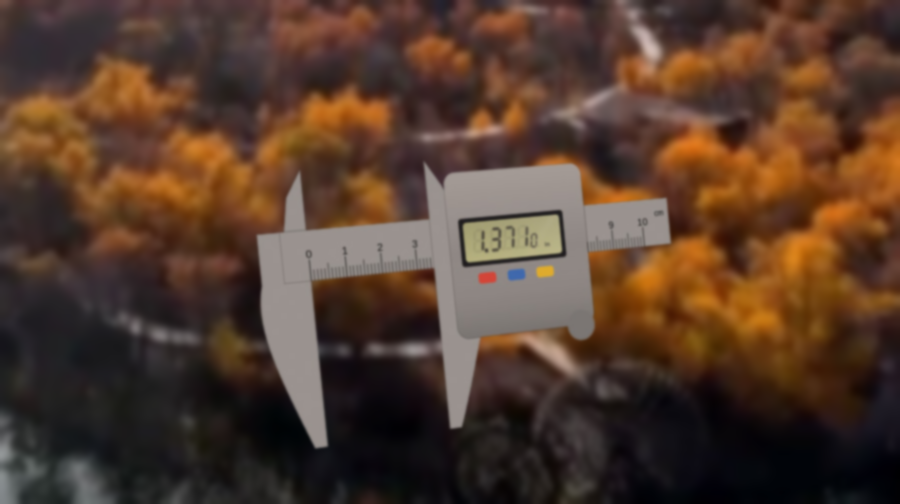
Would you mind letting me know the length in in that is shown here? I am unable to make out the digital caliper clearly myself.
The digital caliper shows 1.3710 in
